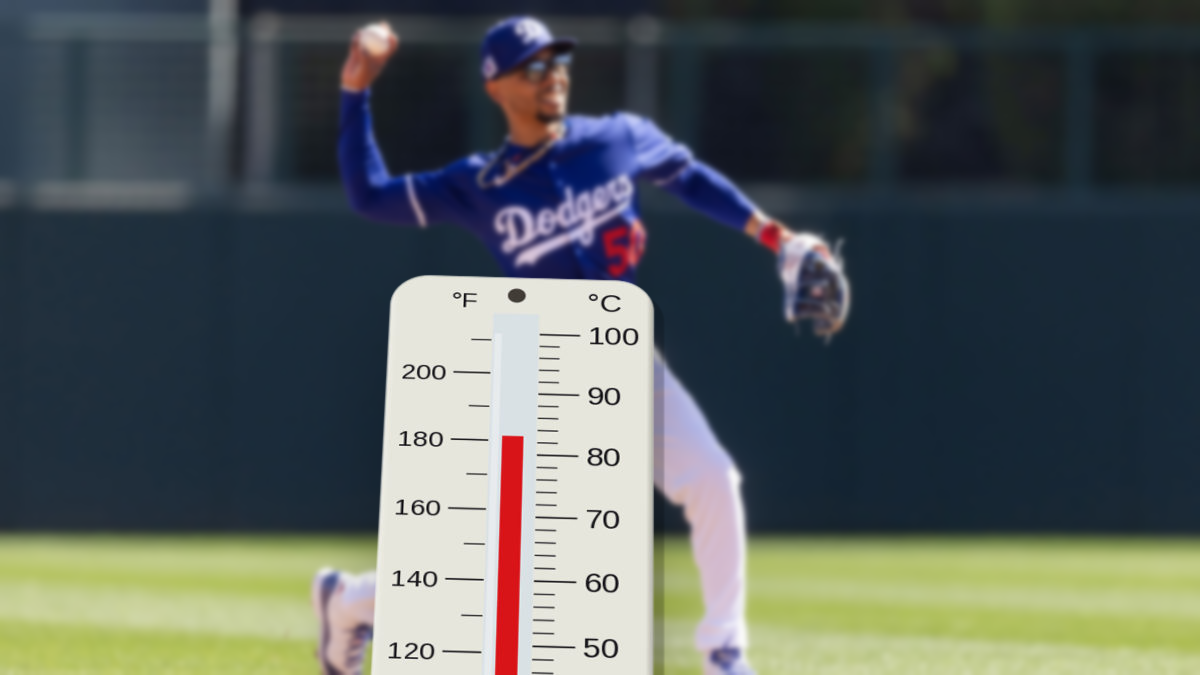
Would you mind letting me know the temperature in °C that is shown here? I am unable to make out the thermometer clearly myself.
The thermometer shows 83 °C
